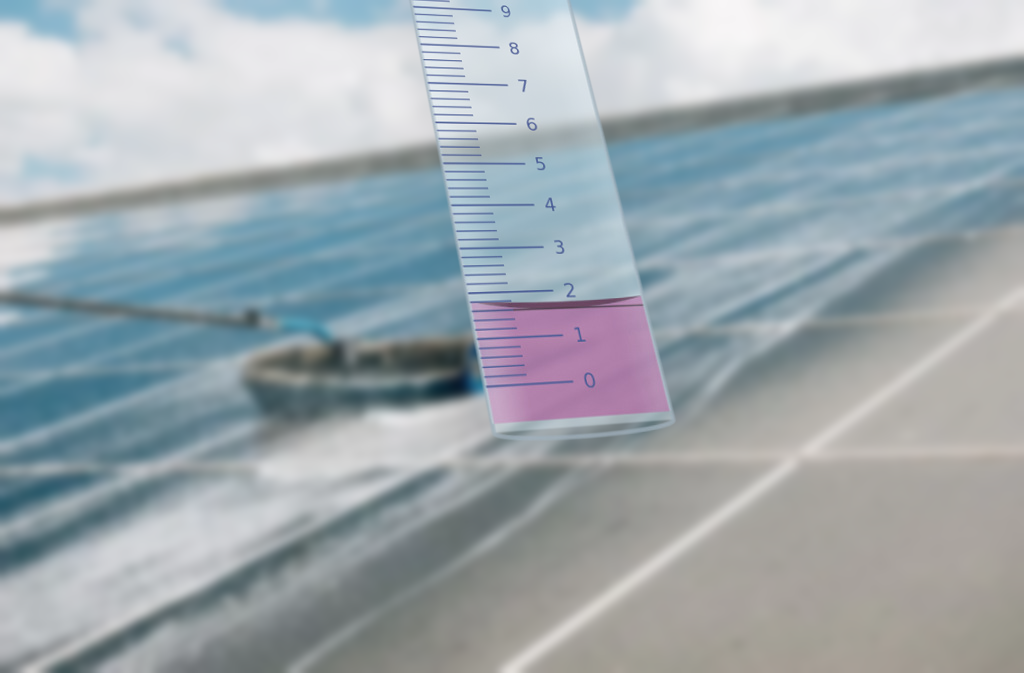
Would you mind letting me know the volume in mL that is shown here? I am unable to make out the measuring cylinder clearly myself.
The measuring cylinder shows 1.6 mL
